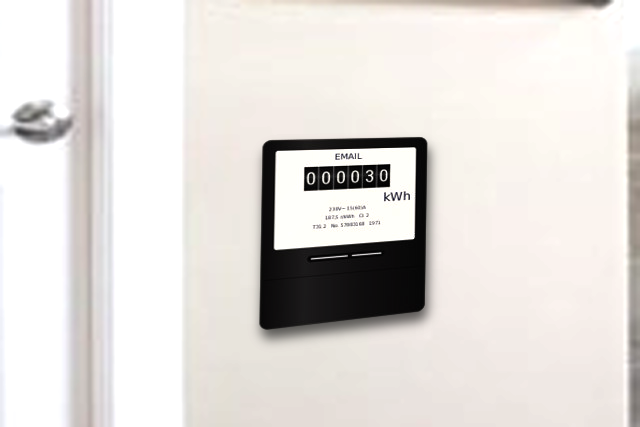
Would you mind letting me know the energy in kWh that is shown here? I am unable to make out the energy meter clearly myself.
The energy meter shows 30 kWh
